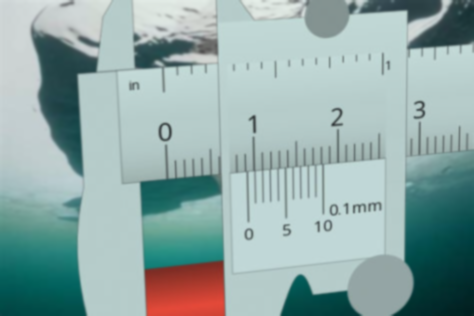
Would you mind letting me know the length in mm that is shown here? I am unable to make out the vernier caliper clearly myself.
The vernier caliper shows 9.2 mm
